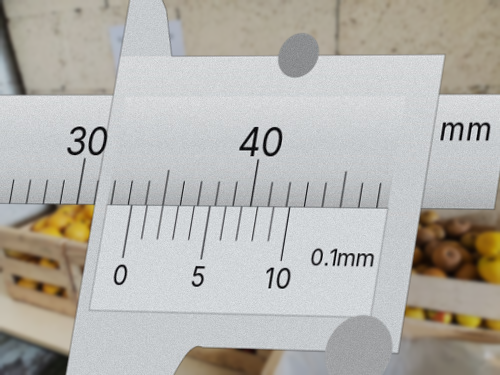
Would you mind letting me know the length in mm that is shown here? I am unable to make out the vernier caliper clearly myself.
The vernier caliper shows 33.2 mm
